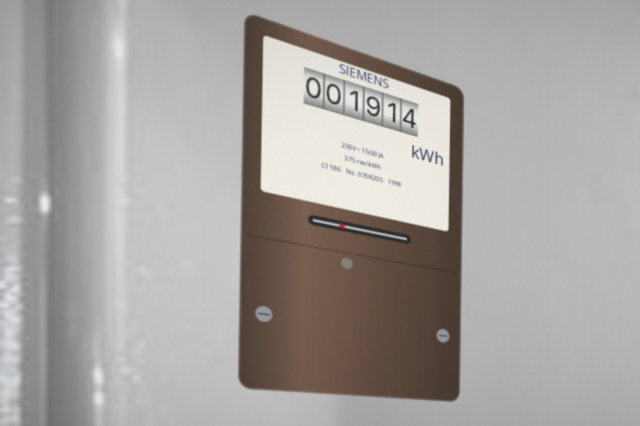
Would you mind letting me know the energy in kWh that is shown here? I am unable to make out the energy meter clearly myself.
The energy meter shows 1914 kWh
